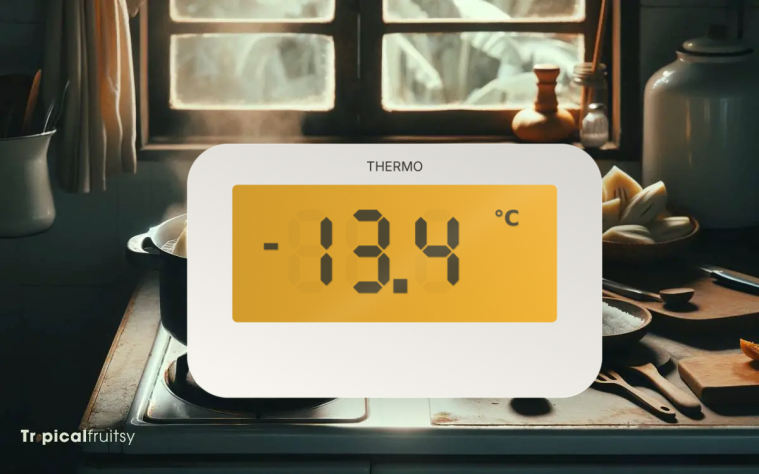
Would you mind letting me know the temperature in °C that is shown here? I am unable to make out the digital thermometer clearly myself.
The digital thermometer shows -13.4 °C
